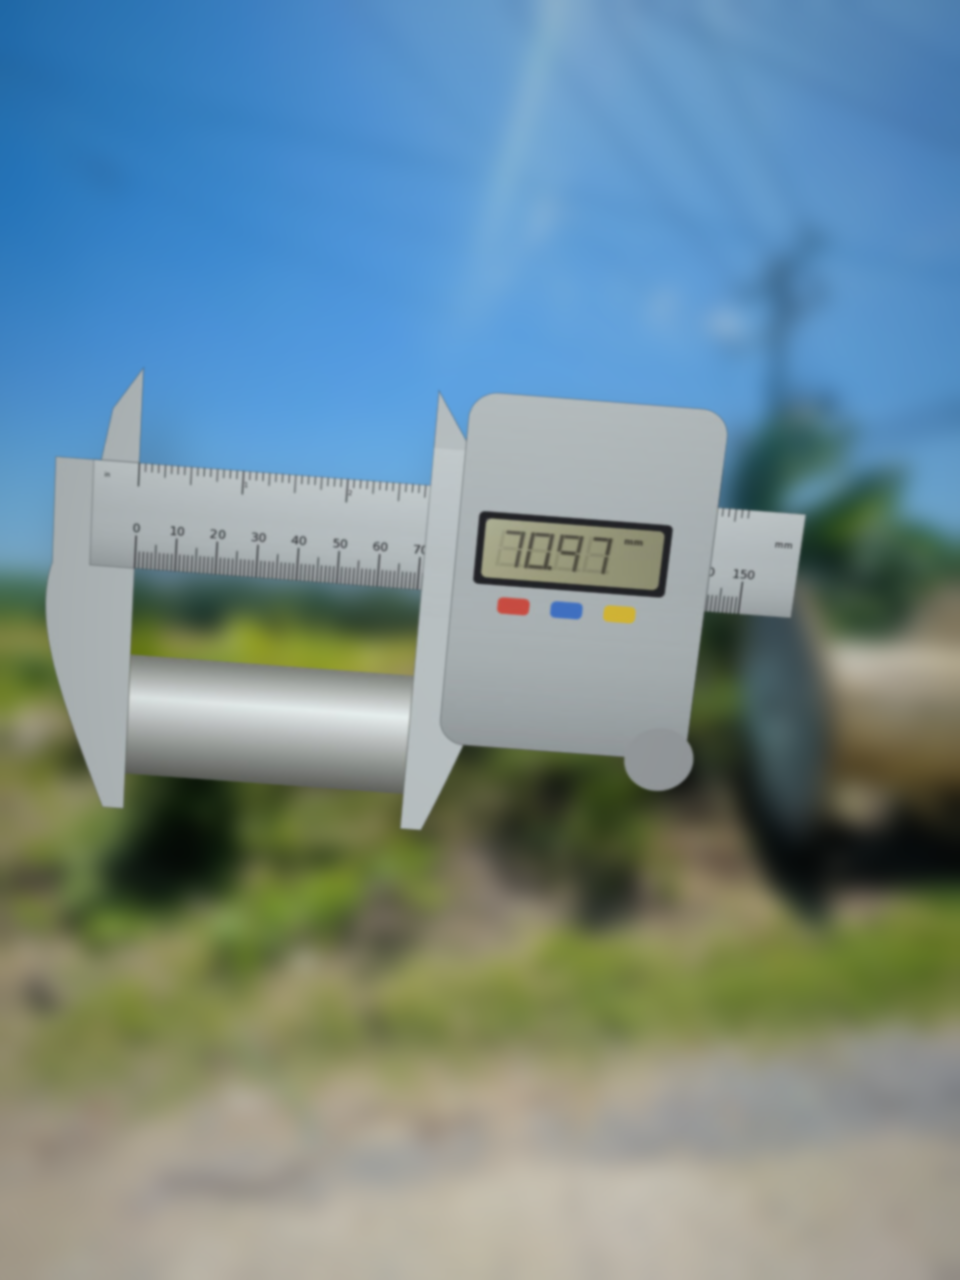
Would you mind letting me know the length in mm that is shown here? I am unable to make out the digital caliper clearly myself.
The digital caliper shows 70.97 mm
